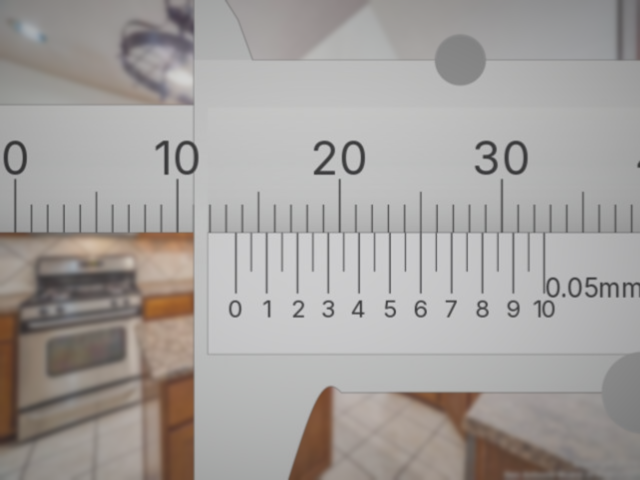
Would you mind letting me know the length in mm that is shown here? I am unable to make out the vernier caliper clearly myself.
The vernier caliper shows 13.6 mm
